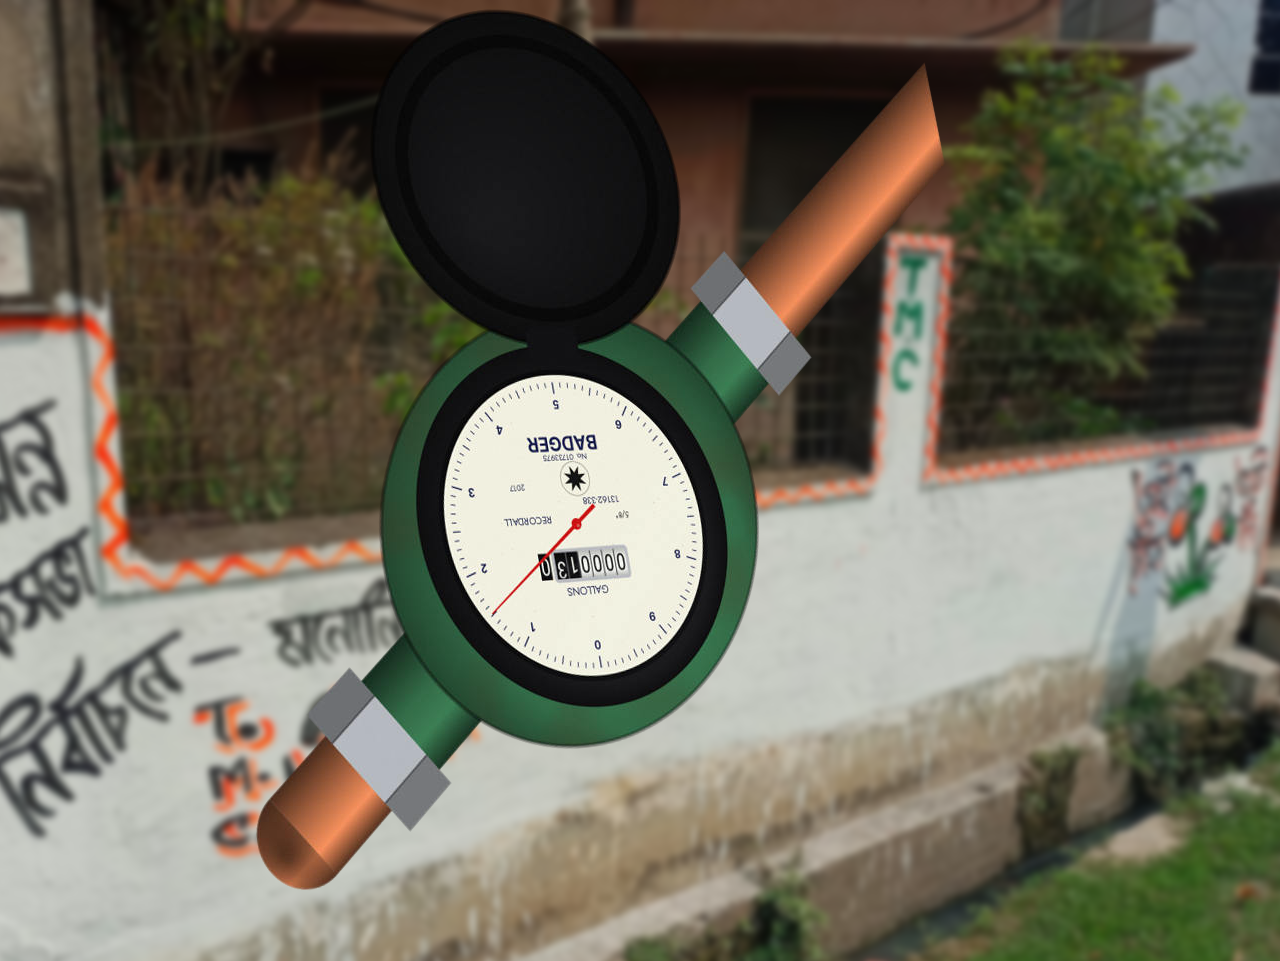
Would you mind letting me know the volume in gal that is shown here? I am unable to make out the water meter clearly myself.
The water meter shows 131.5 gal
